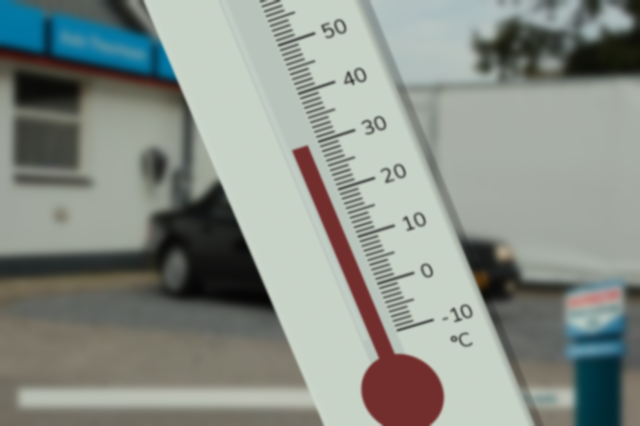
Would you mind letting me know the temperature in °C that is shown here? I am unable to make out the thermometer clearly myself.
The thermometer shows 30 °C
